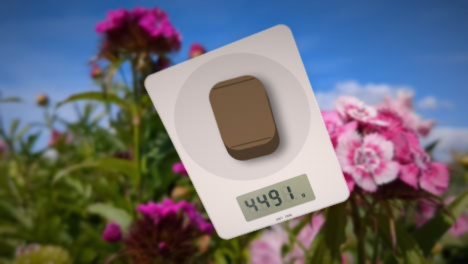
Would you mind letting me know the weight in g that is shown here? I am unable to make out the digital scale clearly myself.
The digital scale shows 4491 g
